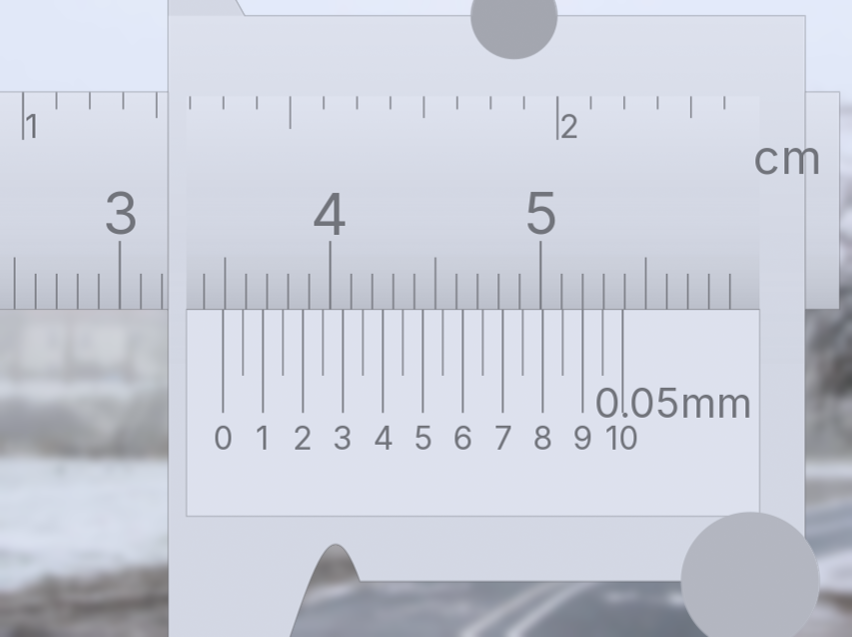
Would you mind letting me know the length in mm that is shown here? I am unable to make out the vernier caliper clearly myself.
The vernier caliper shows 34.9 mm
